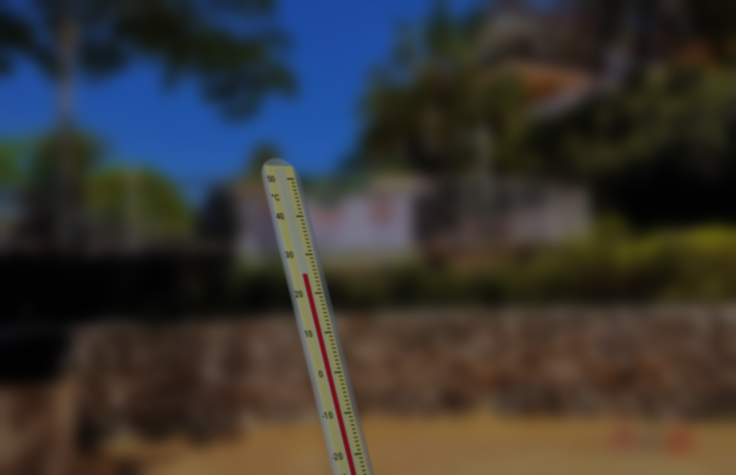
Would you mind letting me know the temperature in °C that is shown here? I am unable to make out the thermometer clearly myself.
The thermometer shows 25 °C
